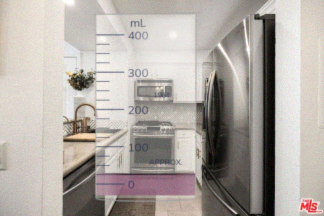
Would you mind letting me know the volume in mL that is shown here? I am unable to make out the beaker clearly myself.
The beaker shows 25 mL
